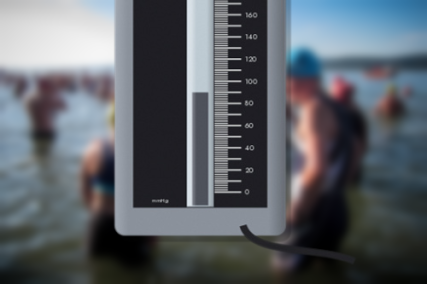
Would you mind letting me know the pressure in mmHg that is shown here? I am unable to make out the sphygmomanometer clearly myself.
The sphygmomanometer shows 90 mmHg
